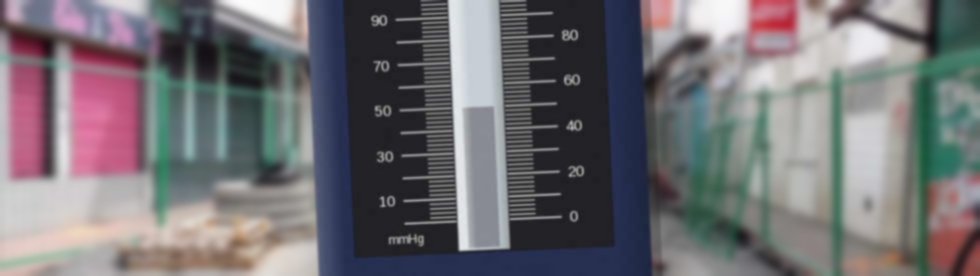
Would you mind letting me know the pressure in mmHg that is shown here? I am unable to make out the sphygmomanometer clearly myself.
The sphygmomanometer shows 50 mmHg
